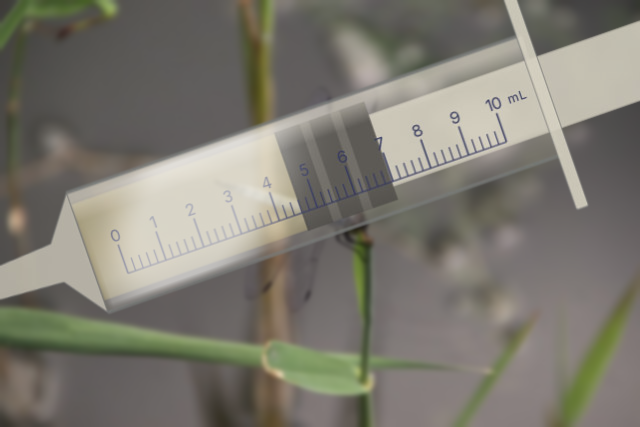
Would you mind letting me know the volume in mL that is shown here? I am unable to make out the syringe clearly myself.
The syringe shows 4.6 mL
